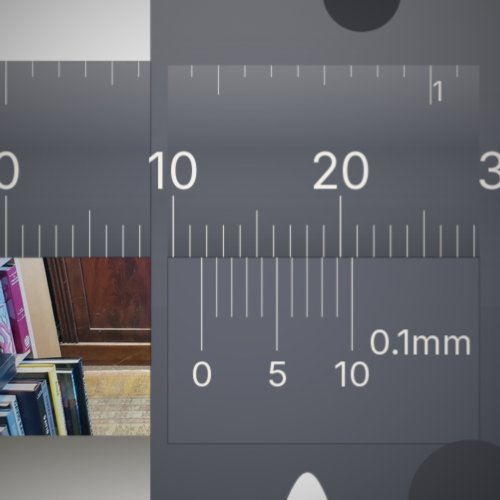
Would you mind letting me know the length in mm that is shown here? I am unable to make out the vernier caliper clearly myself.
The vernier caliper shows 11.7 mm
